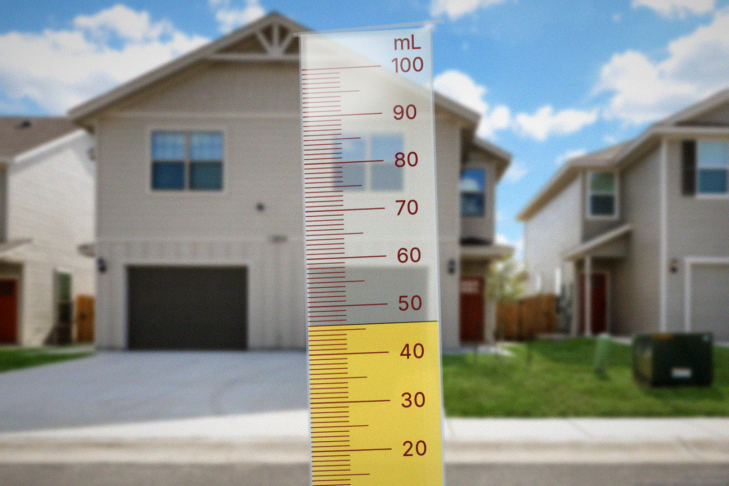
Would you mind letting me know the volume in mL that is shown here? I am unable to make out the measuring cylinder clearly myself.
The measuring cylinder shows 46 mL
